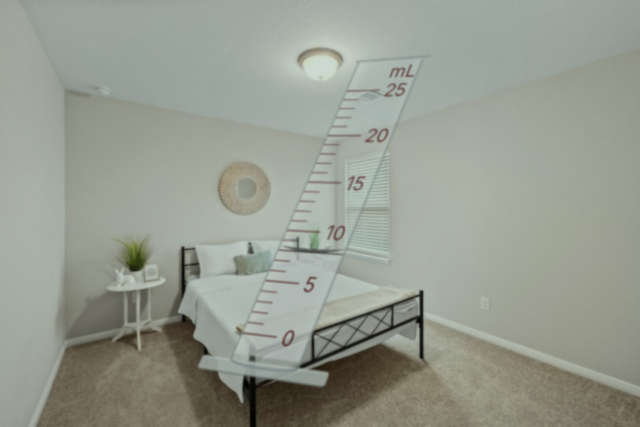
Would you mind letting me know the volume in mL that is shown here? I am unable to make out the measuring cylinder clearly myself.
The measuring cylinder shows 8 mL
